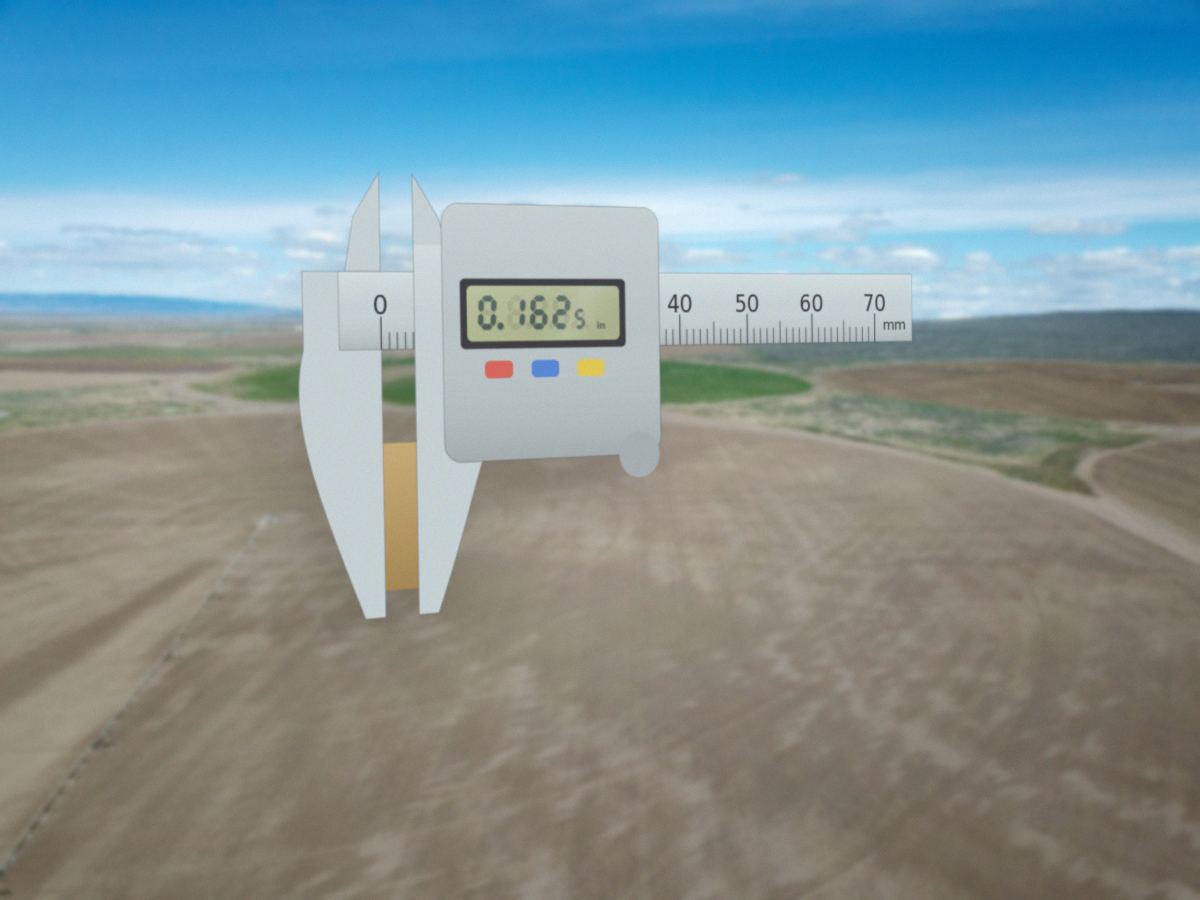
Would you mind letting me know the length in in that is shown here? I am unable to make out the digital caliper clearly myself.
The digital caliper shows 0.1625 in
